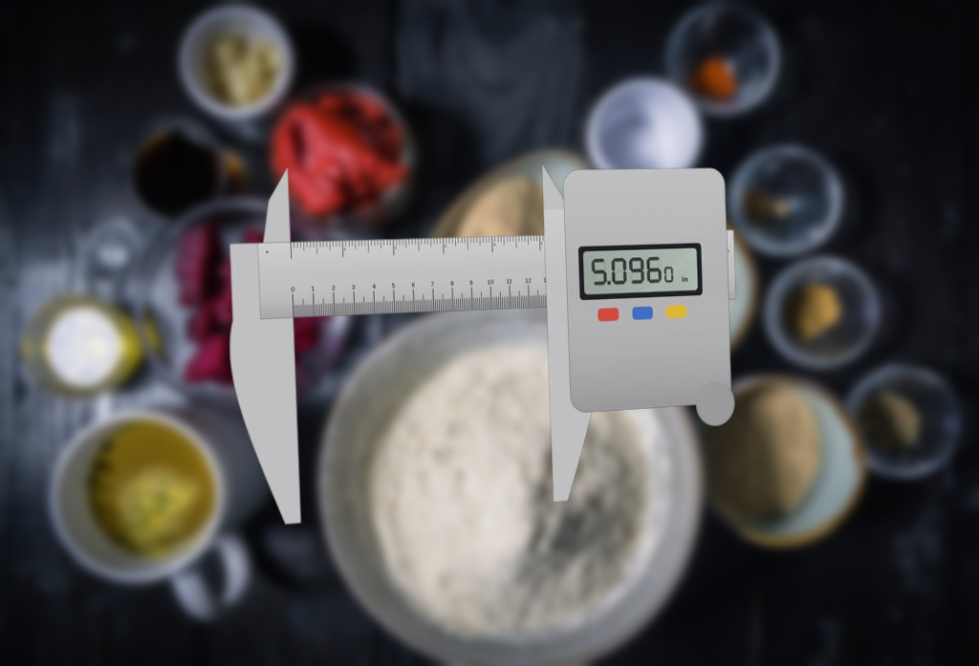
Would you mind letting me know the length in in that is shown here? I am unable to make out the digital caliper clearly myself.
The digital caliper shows 5.0960 in
